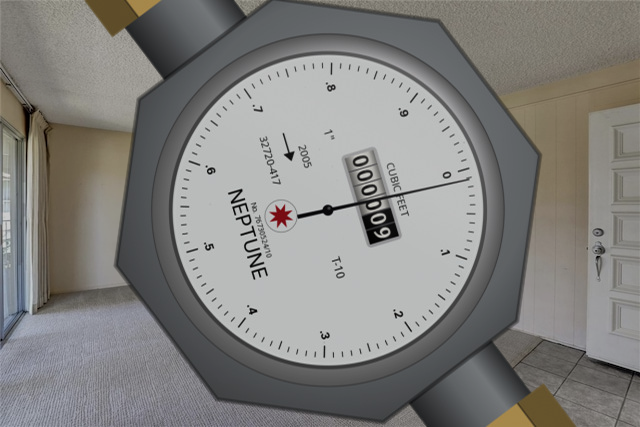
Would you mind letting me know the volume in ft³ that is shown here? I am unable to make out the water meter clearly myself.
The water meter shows 9.01 ft³
